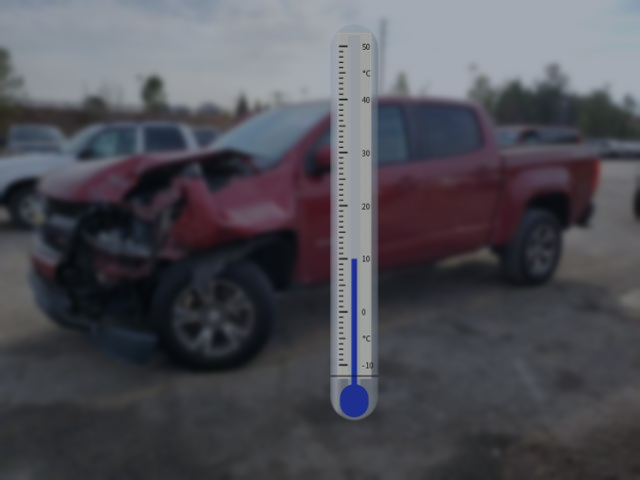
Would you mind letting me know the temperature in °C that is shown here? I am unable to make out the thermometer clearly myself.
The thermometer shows 10 °C
